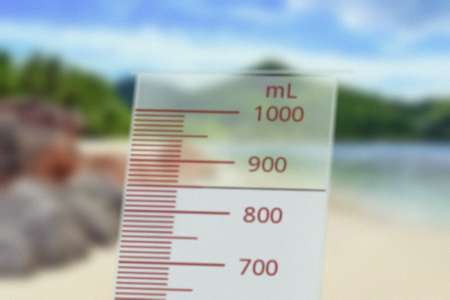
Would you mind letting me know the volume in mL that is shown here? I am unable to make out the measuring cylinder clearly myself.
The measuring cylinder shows 850 mL
